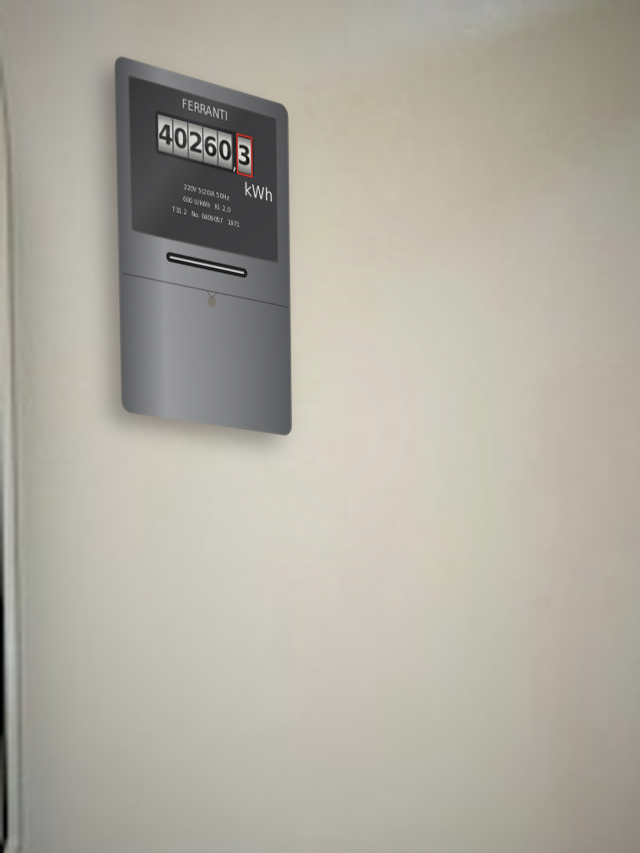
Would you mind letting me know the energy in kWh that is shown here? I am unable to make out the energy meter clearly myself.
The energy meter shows 40260.3 kWh
